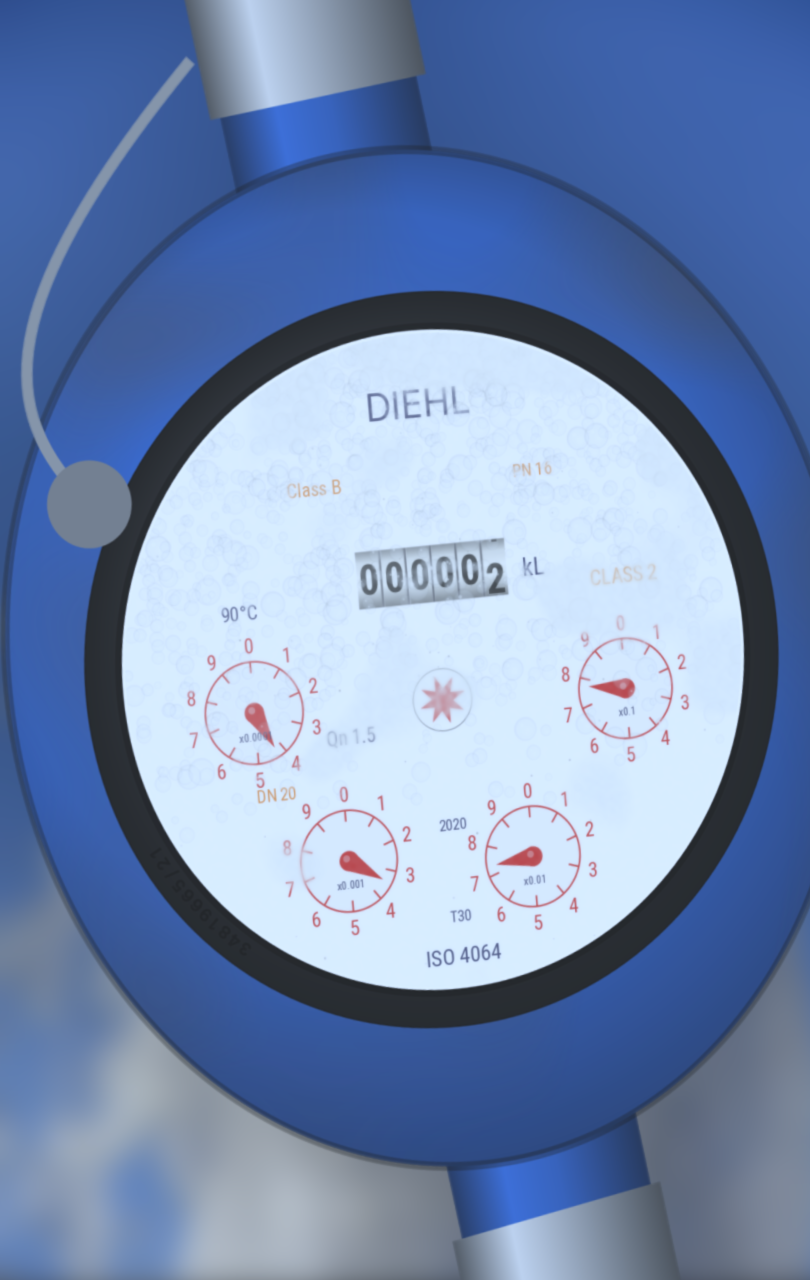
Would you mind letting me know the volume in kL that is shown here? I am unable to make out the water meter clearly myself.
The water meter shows 1.7734 kL
